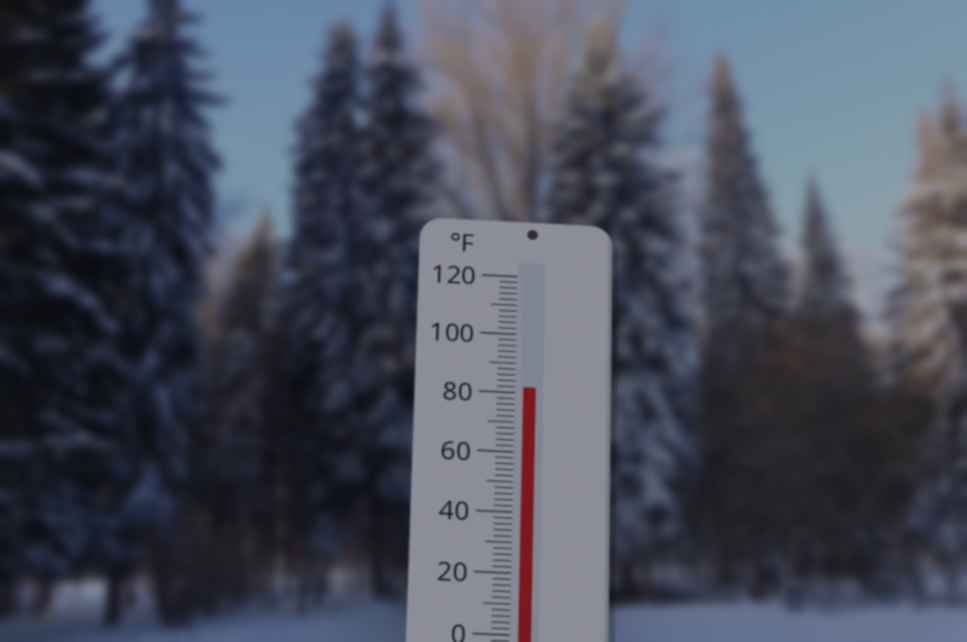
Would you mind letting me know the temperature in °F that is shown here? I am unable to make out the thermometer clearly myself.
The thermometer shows 82 °F
